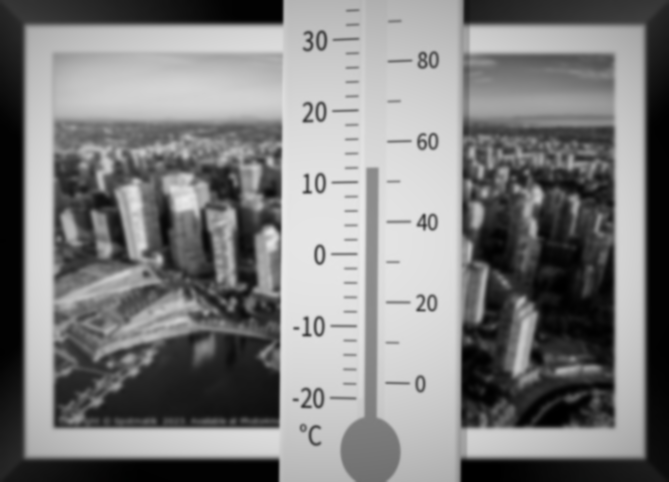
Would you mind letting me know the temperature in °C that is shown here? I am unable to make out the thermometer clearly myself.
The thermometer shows 12 °C
